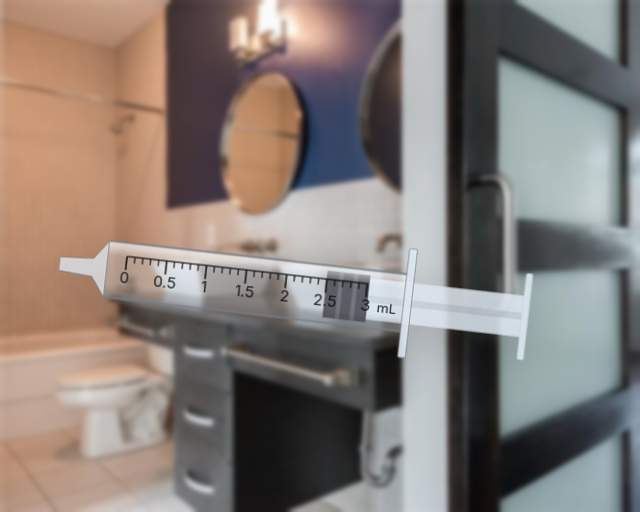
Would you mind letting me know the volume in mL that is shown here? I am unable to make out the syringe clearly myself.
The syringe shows 2.5 mL
